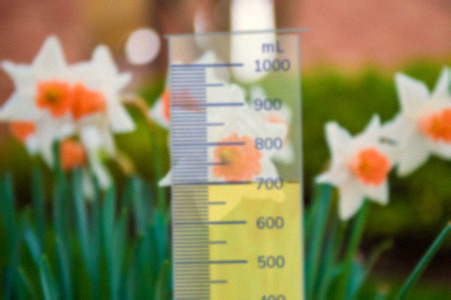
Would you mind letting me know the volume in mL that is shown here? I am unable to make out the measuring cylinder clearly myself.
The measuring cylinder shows 700 mL
